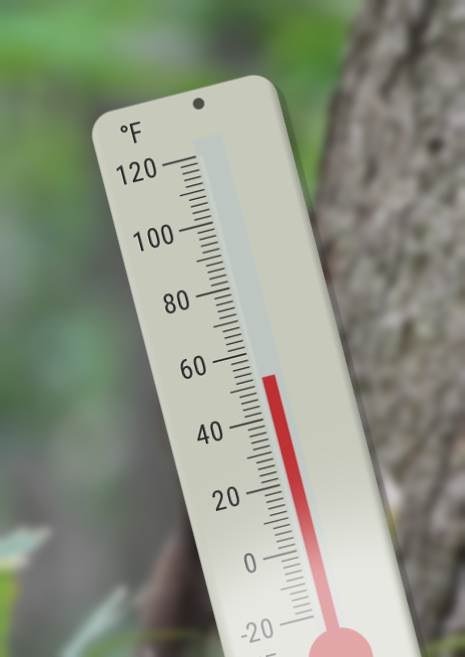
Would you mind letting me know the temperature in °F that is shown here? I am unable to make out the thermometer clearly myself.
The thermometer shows 52 °F
